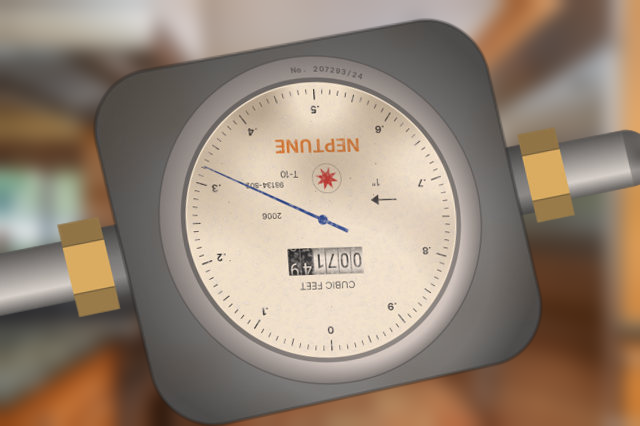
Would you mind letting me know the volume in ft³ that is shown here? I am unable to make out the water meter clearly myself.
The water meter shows 7149.32 ft³
